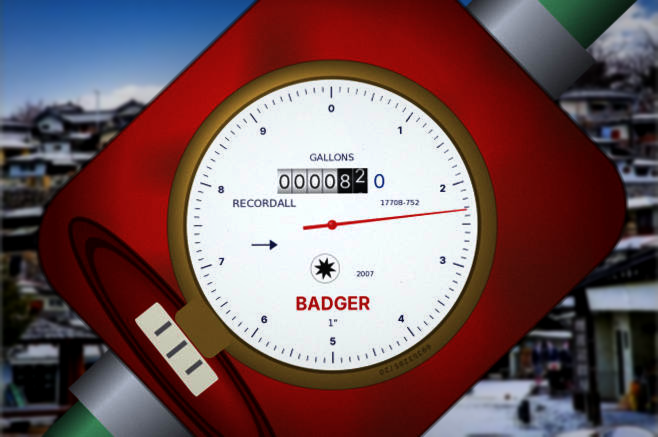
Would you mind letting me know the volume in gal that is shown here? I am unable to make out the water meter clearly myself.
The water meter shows 822.3 gal
